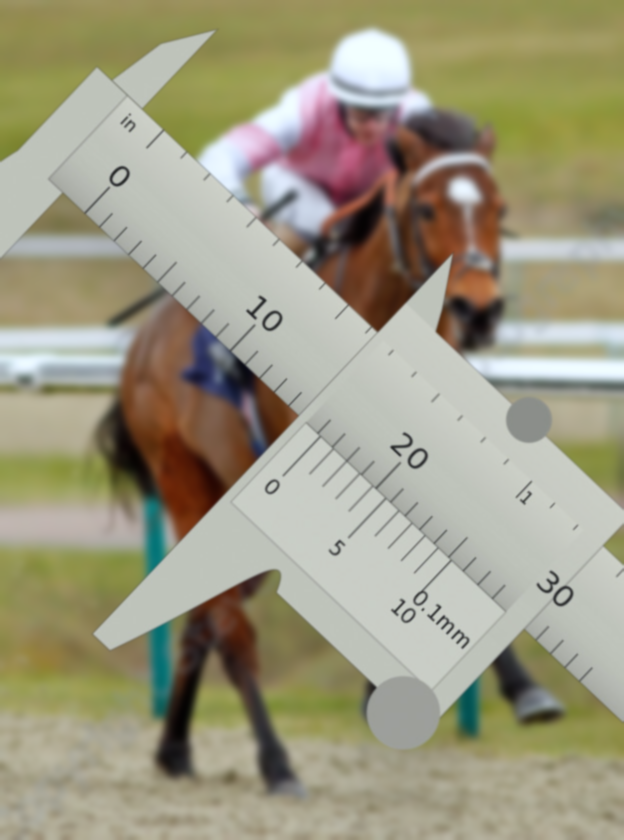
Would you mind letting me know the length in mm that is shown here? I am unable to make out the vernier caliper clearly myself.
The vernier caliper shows 16.2 mm
